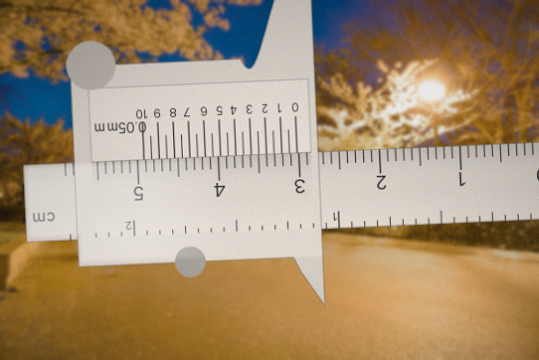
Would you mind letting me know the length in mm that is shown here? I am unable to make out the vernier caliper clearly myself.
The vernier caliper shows 30.2 mm
